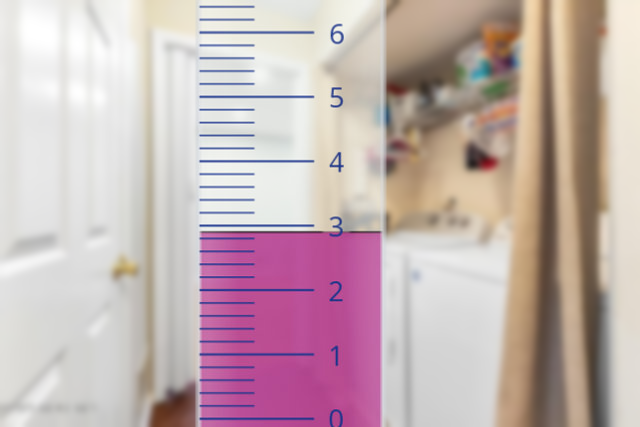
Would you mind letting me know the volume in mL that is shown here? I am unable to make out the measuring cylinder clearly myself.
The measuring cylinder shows 2.9 mL
